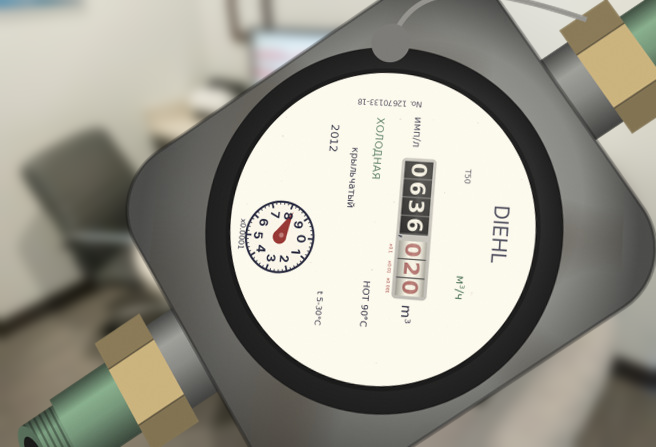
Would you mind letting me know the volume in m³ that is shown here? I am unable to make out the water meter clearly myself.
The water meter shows 636.0208 m³
